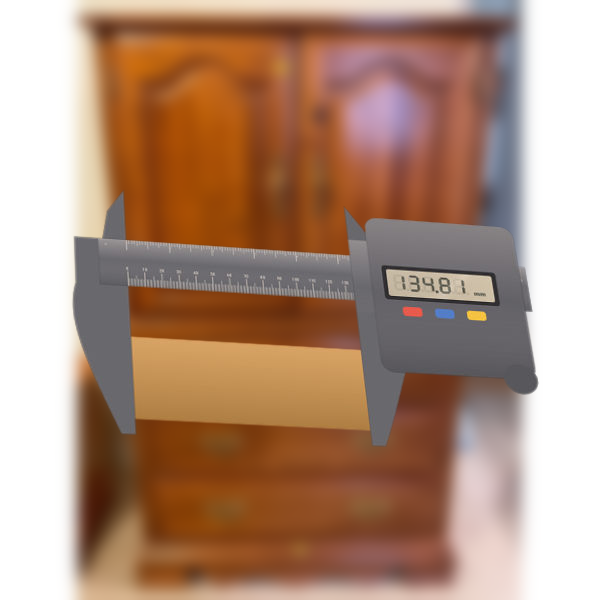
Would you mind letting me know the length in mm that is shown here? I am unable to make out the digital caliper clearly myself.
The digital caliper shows 134.81 mm
